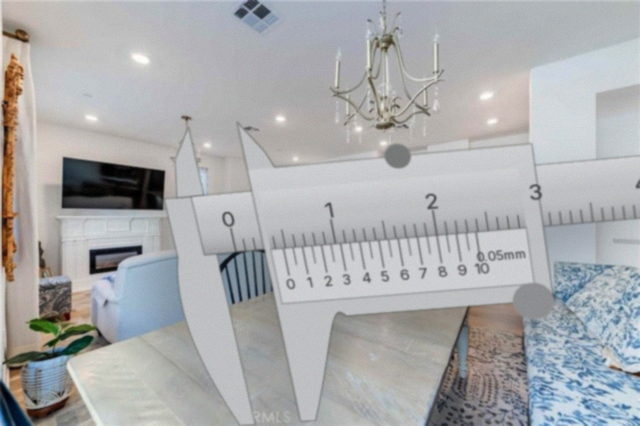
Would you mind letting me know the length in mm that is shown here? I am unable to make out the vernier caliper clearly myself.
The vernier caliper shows 4.8 mm
